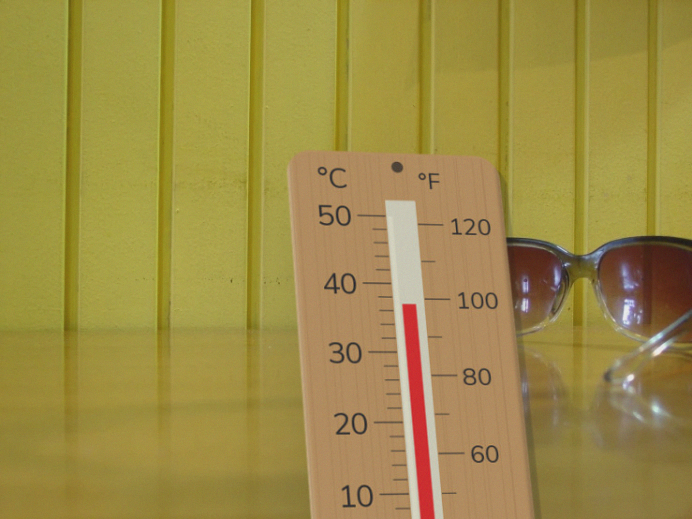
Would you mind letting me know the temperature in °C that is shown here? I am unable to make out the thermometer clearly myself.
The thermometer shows 37 °C
